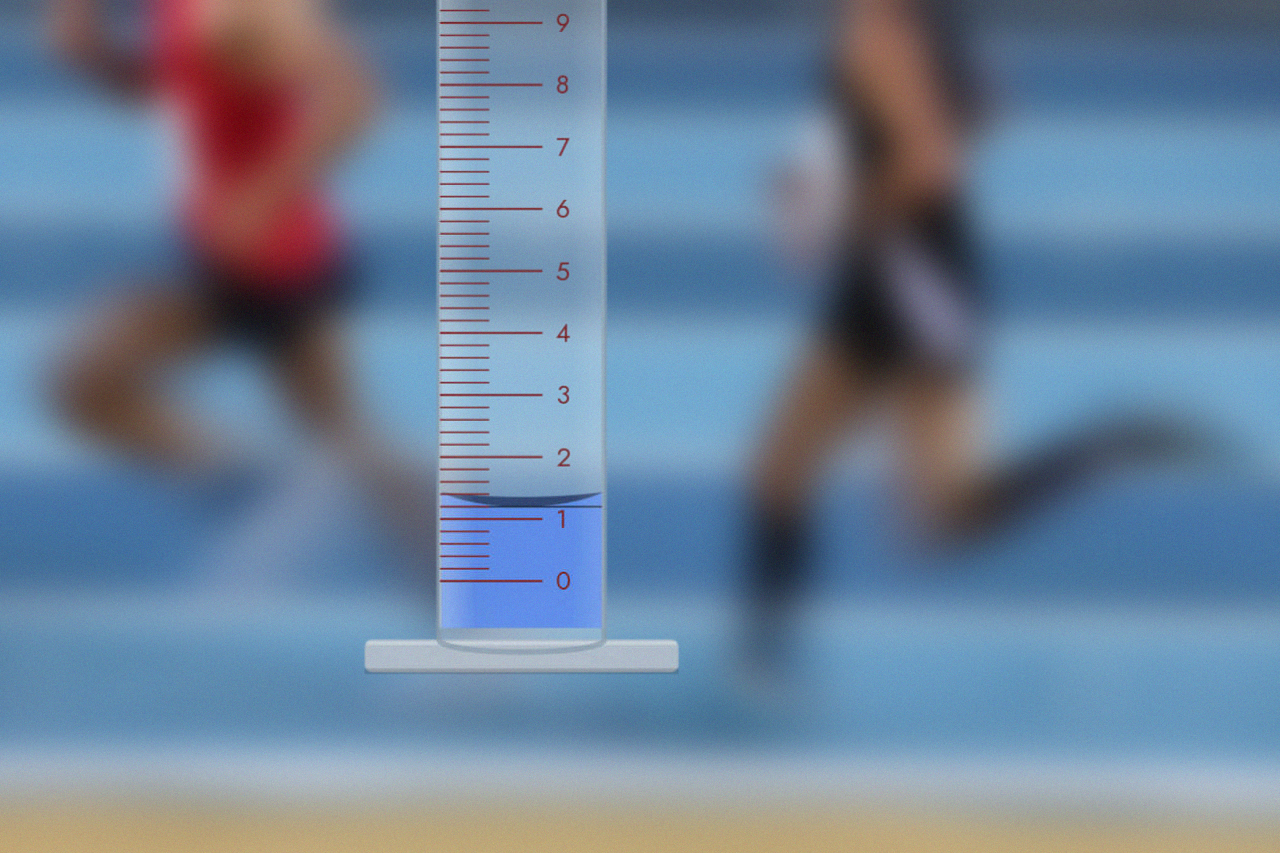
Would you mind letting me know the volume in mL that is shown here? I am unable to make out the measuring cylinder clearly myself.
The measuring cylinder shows 1.2 mL
